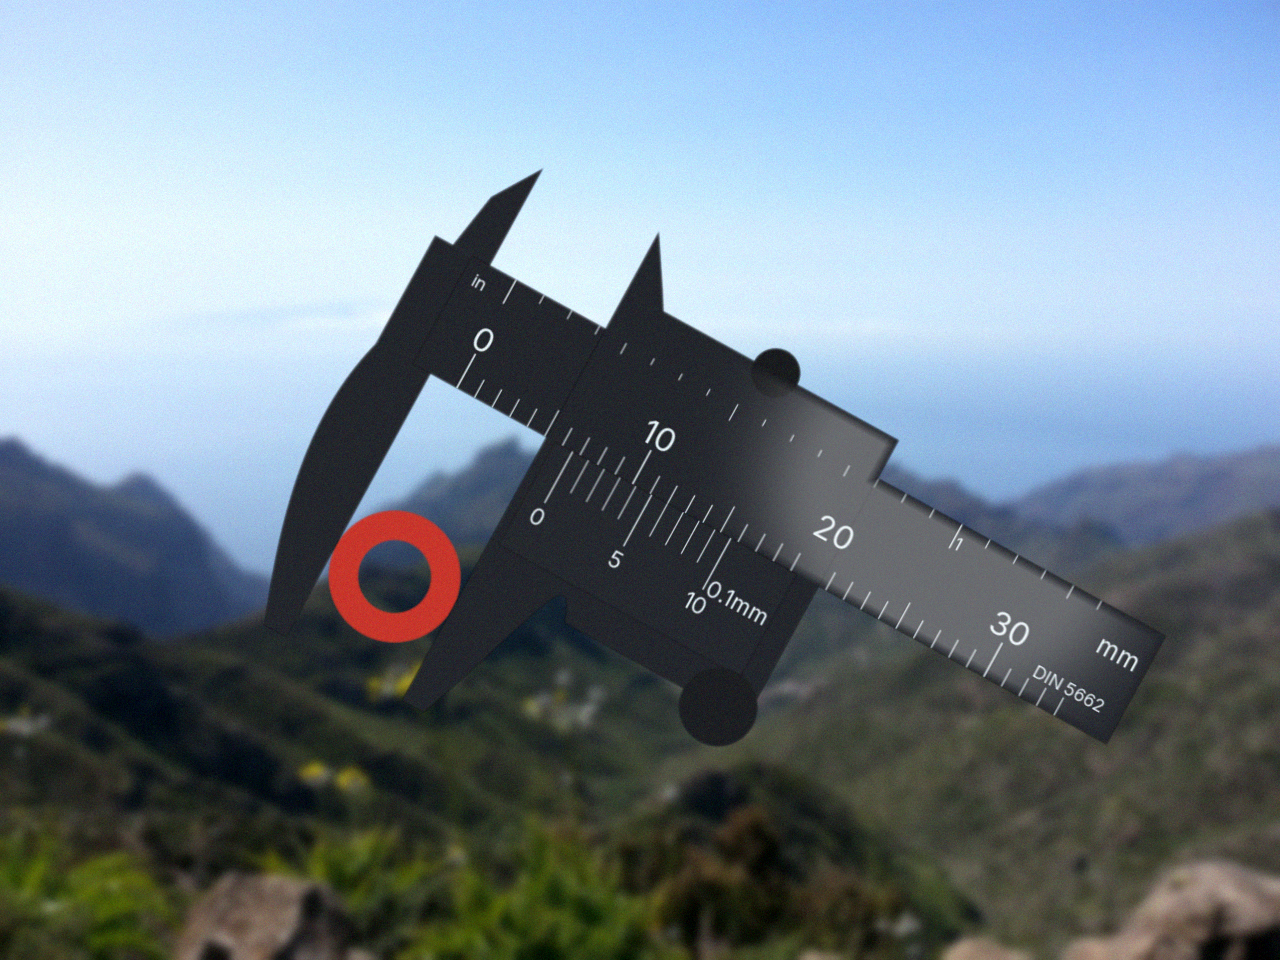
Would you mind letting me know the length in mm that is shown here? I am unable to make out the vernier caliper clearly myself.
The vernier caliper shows 6.6 mm
